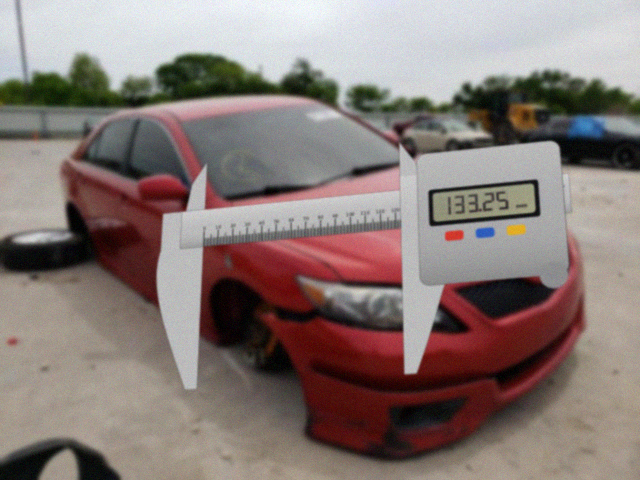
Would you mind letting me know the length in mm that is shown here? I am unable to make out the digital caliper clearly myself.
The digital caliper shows 133.25 mm
